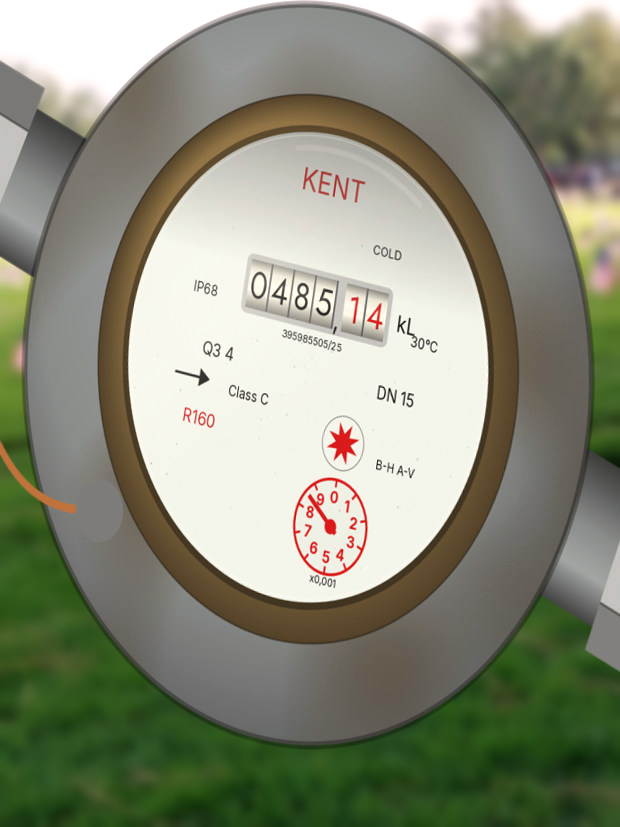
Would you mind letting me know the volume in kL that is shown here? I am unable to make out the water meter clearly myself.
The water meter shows 485.148 kL
